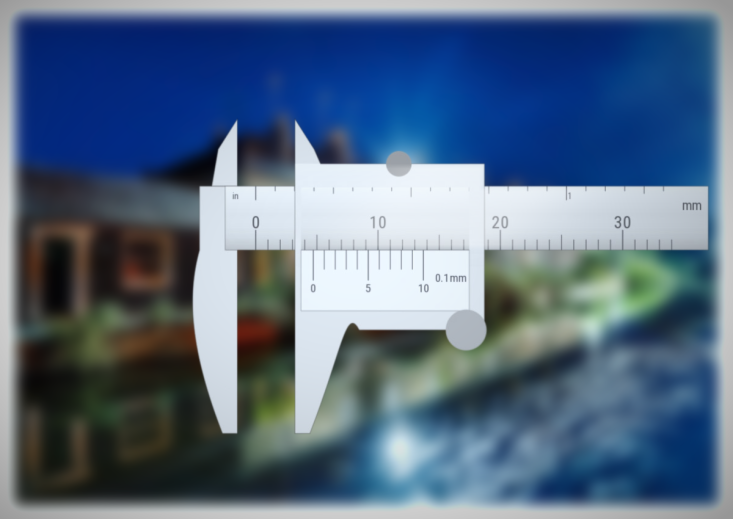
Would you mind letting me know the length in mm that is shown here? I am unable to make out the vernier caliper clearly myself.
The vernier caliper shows 4.7 mm
